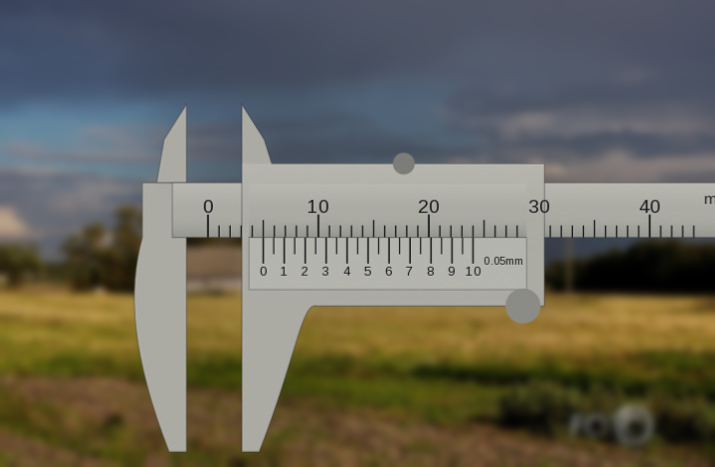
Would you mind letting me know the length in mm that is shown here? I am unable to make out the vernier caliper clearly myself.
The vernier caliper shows 5.0 mm
